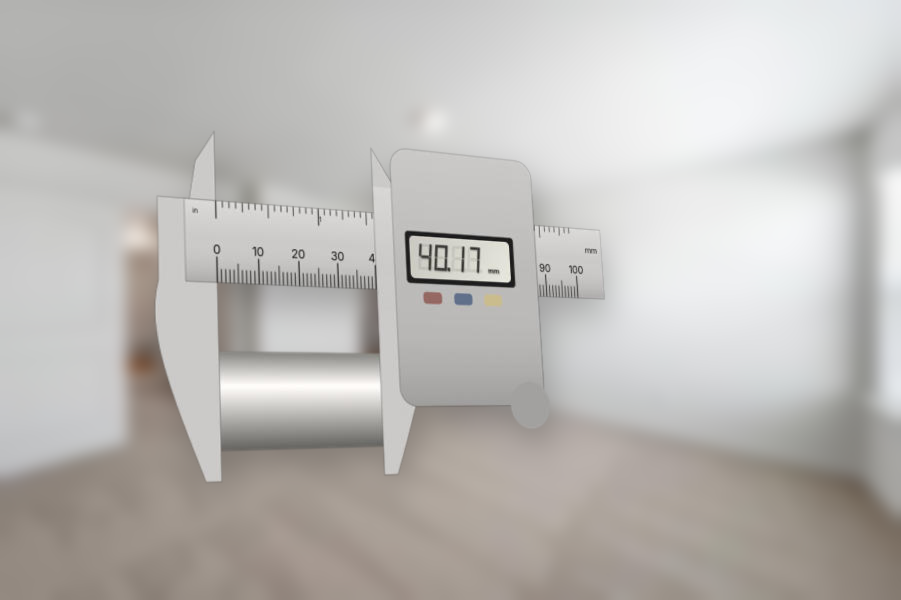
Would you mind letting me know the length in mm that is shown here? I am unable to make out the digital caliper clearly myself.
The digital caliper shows 40.17 mm
